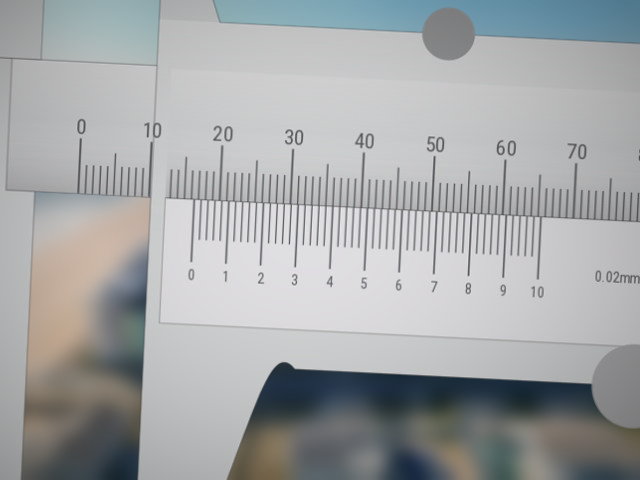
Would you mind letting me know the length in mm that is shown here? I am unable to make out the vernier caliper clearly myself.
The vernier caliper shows 16.4 mm
